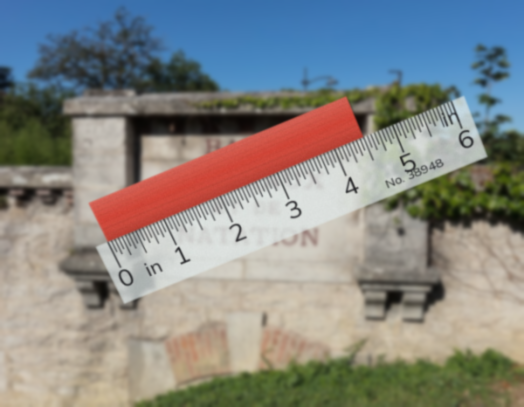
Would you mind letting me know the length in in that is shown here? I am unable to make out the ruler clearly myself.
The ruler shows 4.5 in
